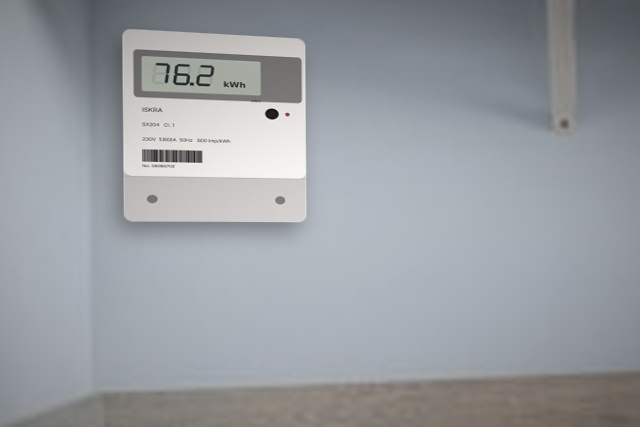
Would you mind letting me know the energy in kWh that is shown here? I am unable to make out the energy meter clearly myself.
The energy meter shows 76.2 kWh
